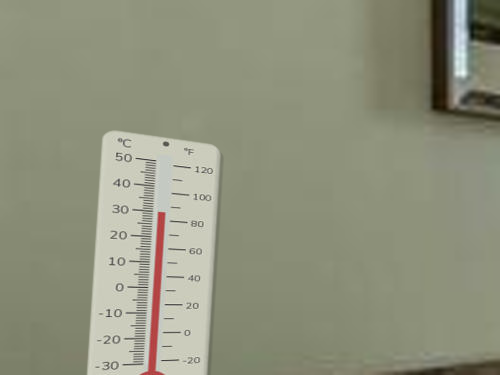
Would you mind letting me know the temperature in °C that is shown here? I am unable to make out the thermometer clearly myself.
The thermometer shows 30 °C
